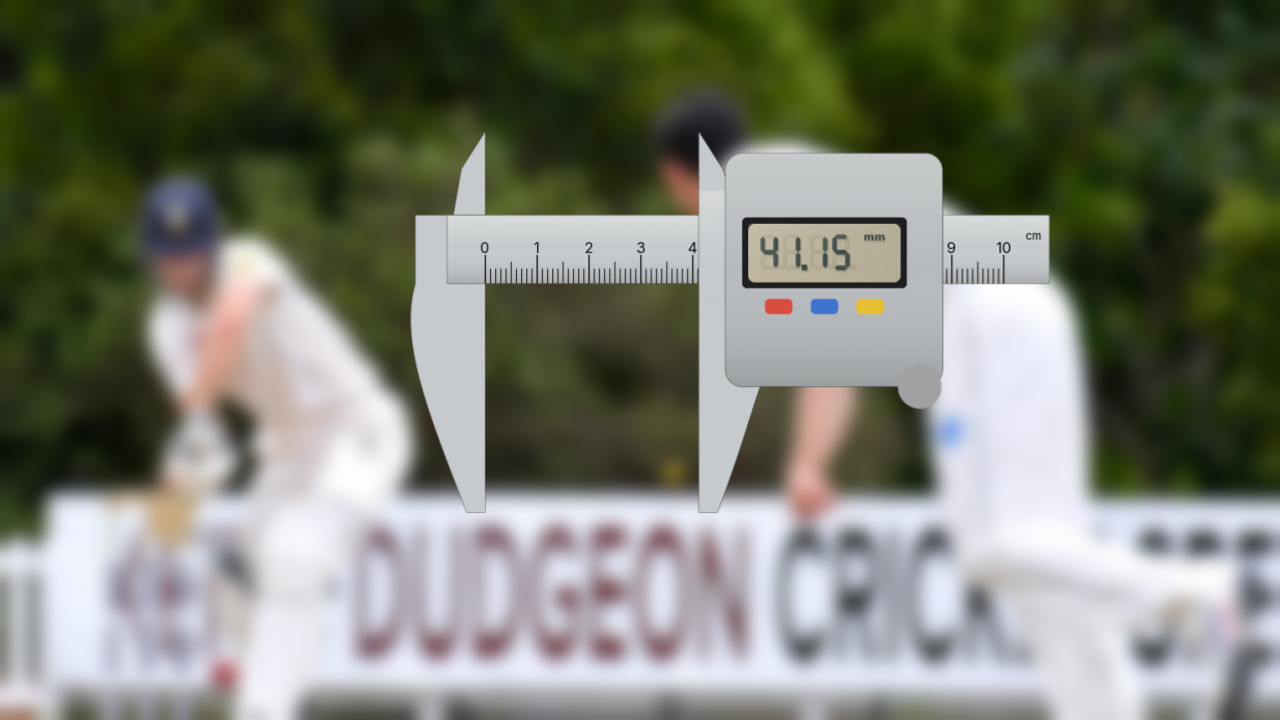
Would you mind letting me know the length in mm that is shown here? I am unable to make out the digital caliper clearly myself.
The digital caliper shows 41.15 mm
